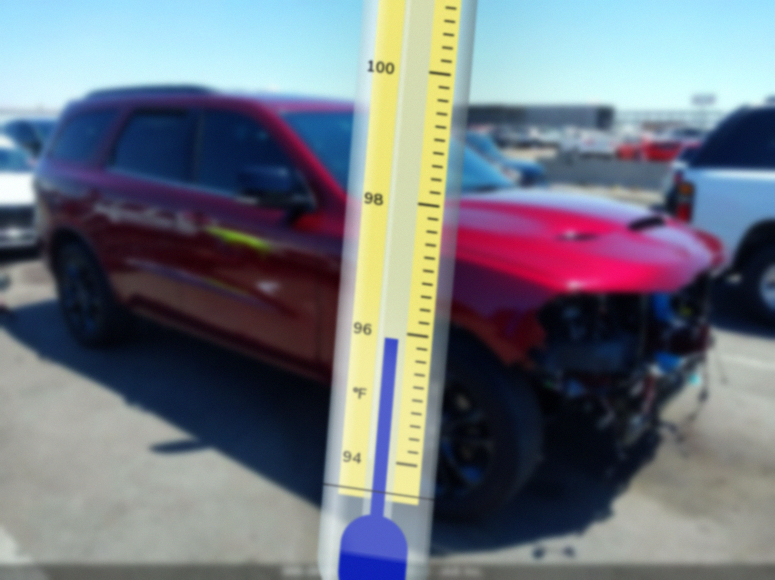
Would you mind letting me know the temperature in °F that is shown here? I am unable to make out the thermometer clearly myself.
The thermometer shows 95.9 °F
